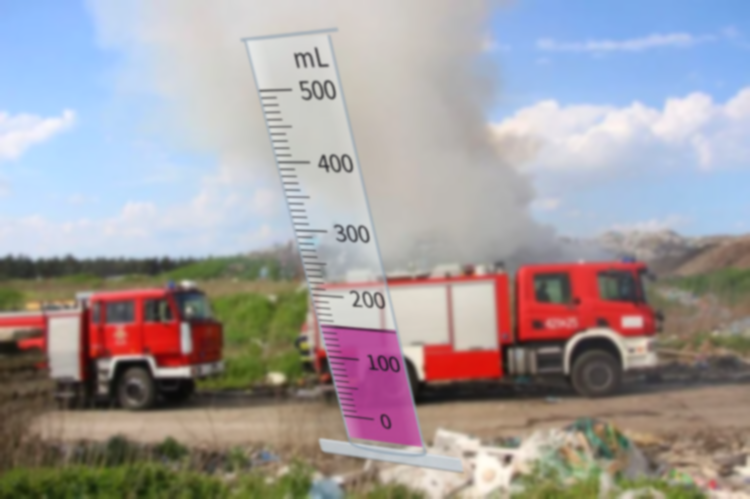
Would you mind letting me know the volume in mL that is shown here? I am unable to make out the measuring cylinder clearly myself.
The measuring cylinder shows 150 mL
